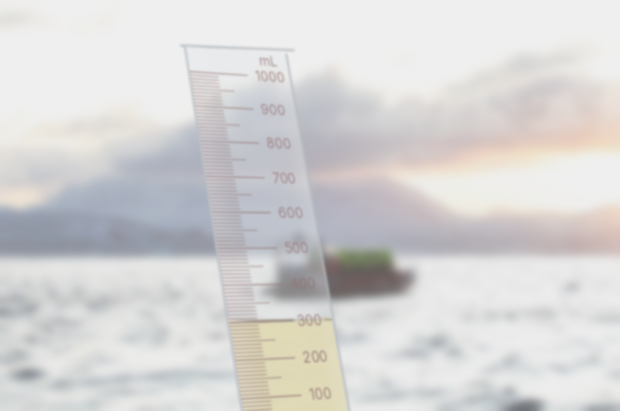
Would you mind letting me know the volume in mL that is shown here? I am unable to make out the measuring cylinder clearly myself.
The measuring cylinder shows 300 mL
